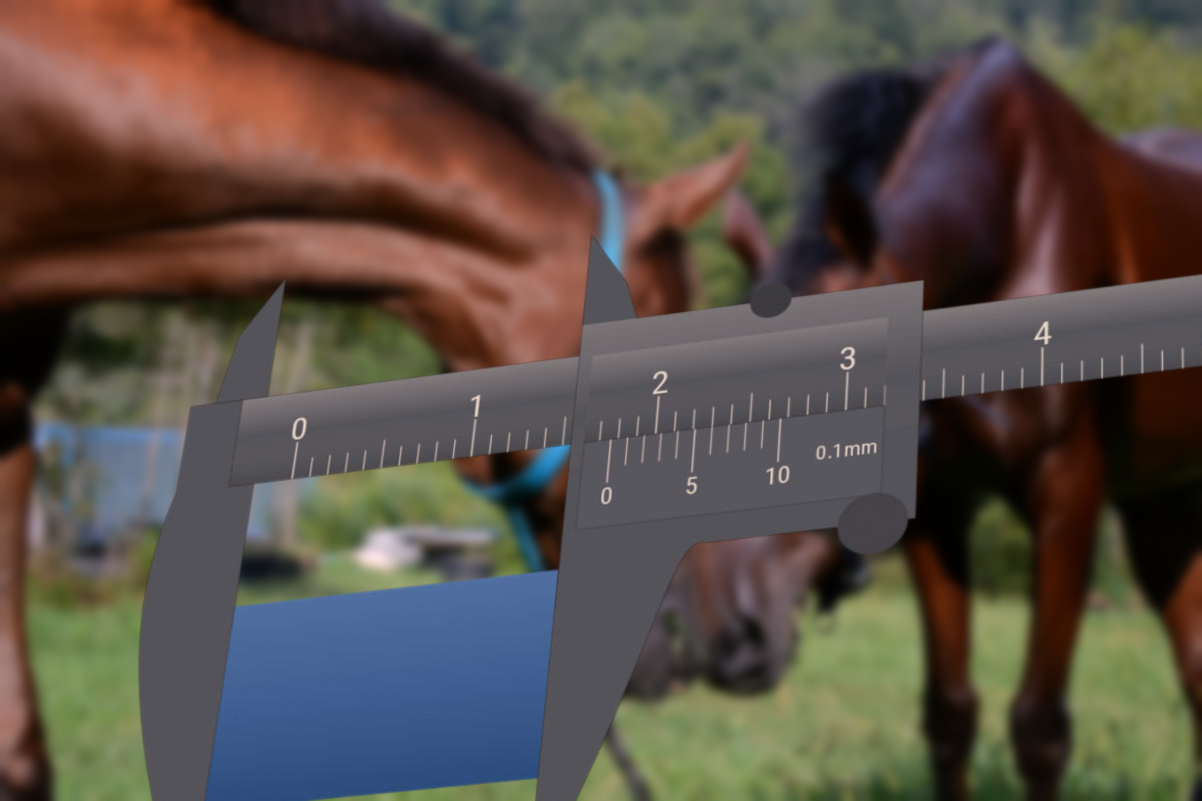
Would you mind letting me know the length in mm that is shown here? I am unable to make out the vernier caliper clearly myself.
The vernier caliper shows 17.6 mm
